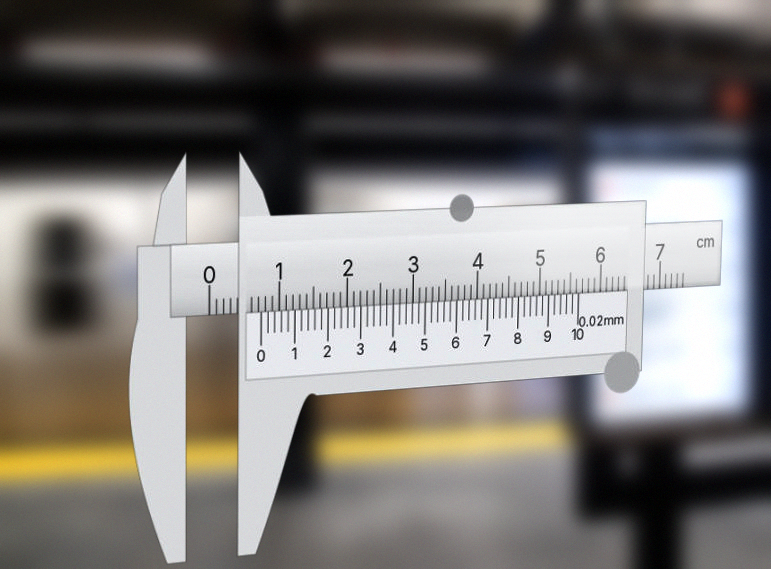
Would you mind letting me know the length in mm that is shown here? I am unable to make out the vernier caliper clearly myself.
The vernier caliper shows 7.4 mm
